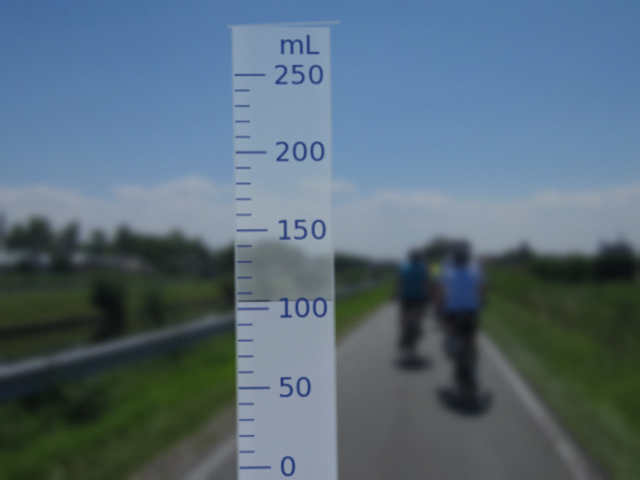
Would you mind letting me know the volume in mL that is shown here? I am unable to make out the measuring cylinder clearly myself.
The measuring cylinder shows 105 mL
